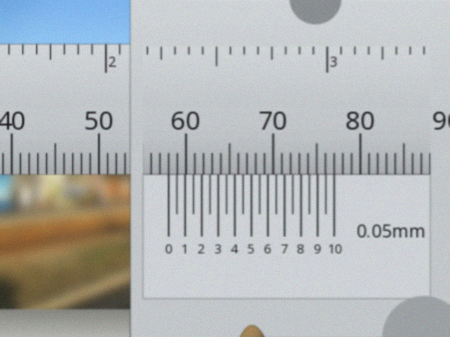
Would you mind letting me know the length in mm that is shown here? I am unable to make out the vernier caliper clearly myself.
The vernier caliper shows 58.0 mm
